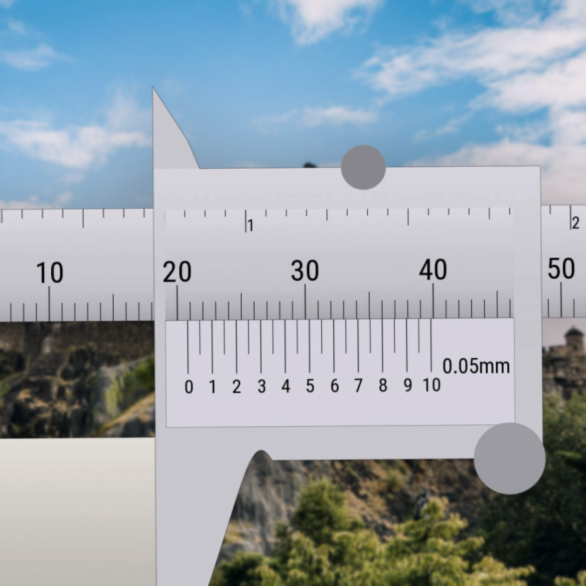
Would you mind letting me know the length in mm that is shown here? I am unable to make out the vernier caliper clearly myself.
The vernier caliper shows 20.8 mm
